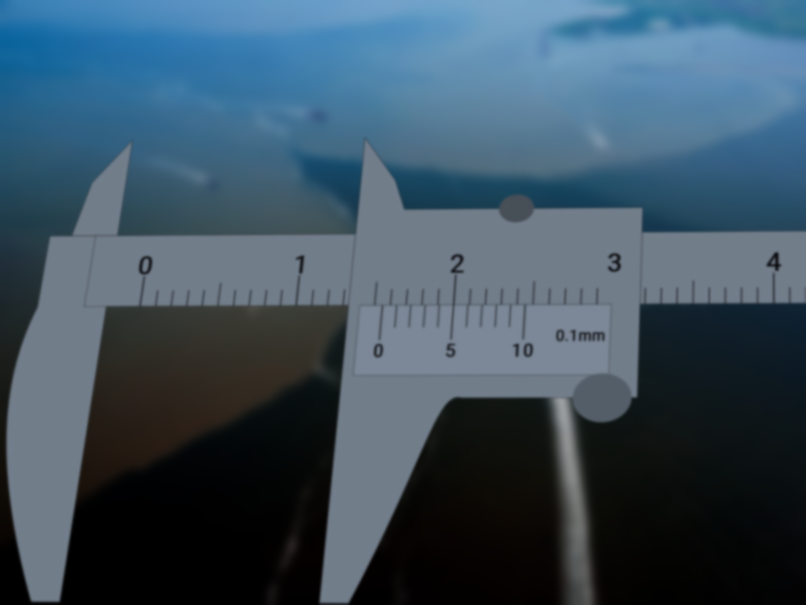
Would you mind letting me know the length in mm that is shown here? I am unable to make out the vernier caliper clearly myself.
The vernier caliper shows 15.5 mm
